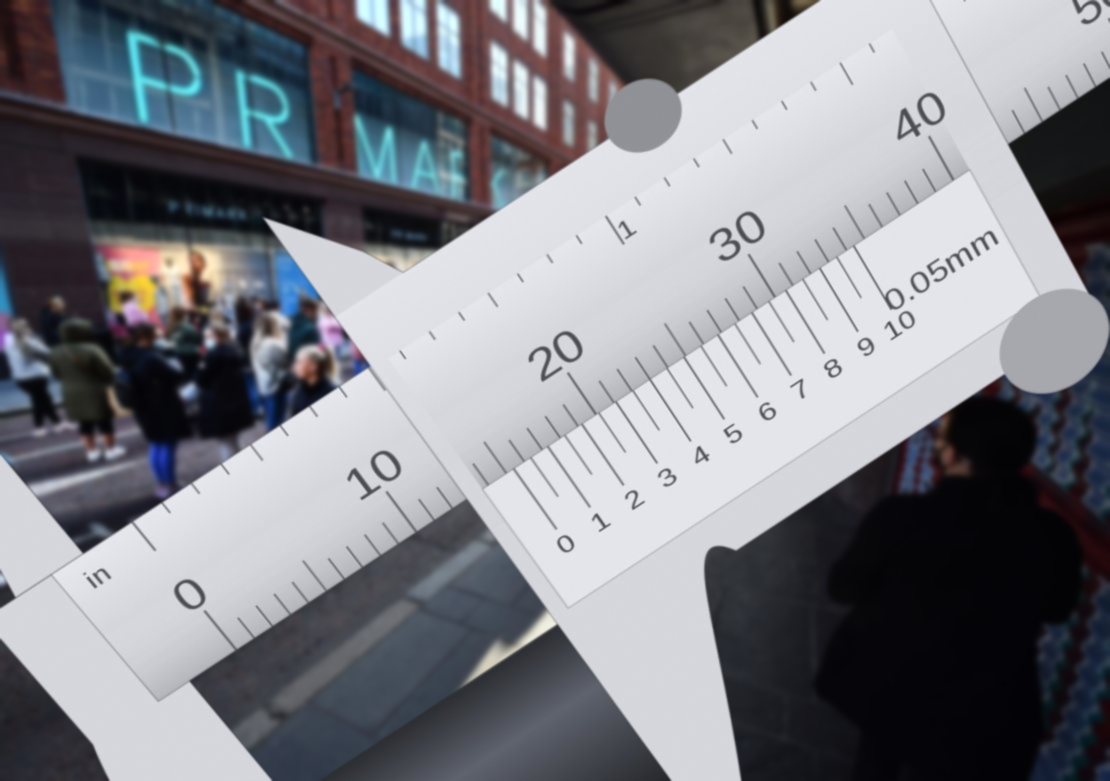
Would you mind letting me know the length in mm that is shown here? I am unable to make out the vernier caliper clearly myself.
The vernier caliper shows 15.4 mm
